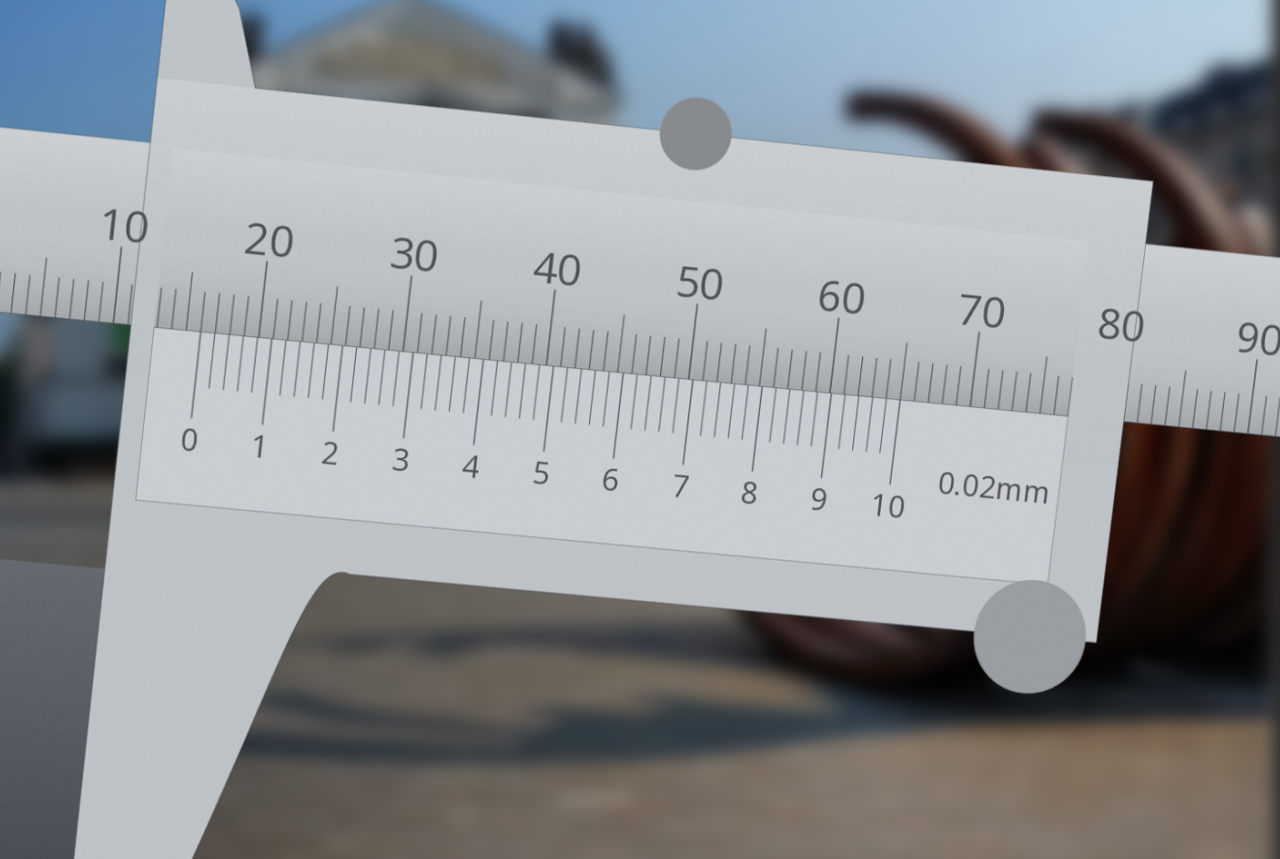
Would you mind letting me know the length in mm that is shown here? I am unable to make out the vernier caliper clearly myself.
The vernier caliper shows 16.0 mm
